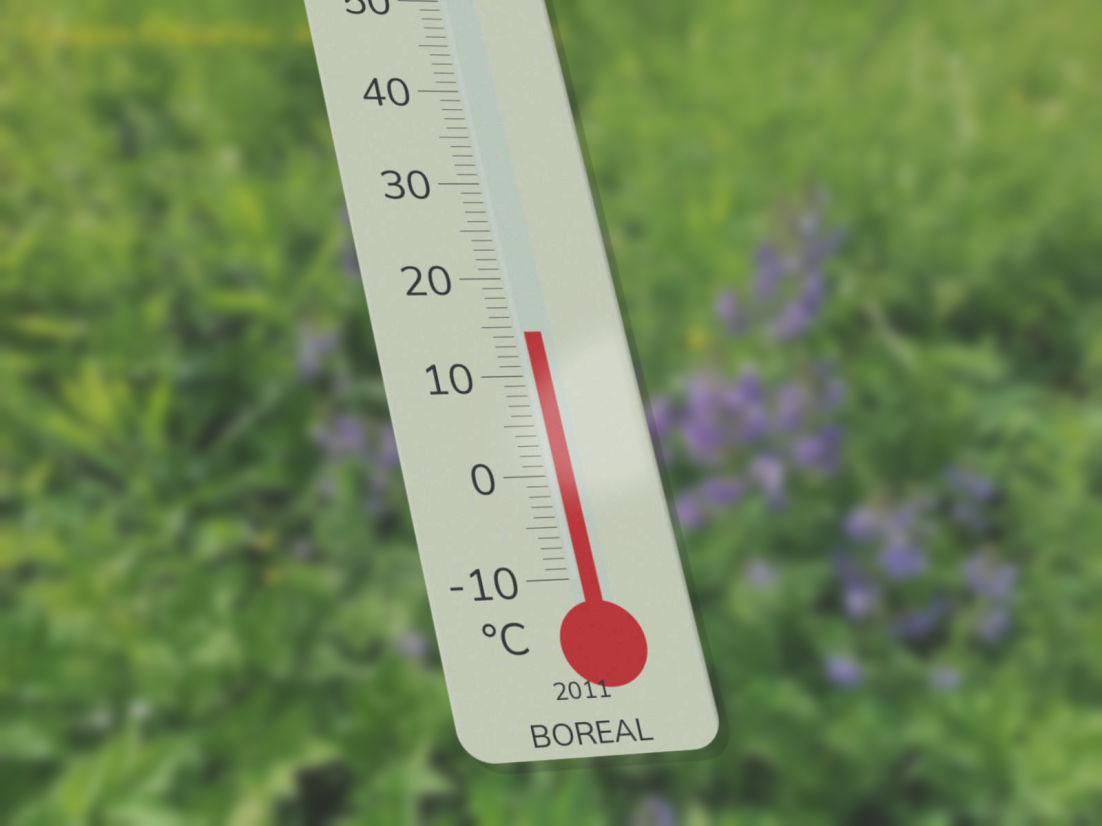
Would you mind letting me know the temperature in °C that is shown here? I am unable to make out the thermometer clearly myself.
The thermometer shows 14.5 °C
